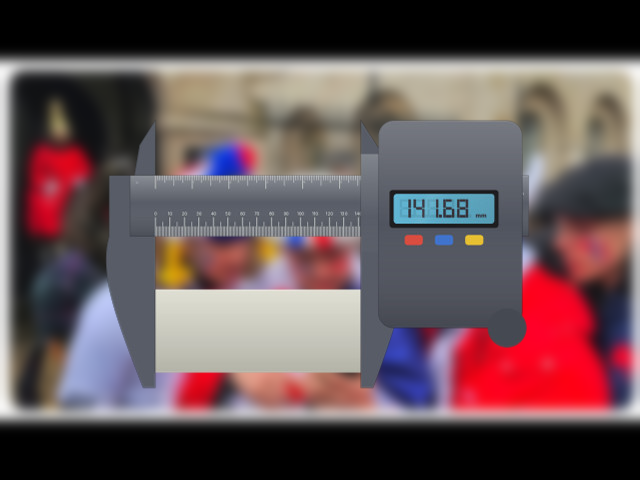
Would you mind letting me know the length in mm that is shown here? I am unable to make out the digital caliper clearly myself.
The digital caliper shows 141.68 mm
